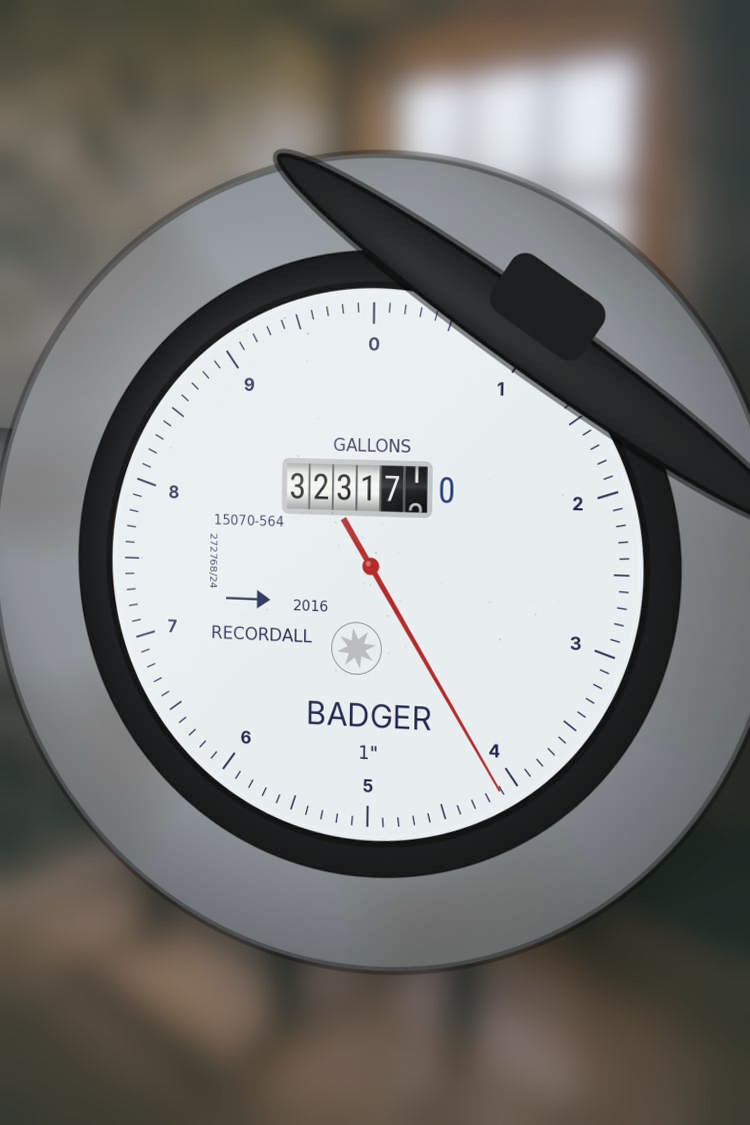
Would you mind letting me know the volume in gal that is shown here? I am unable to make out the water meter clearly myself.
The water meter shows 3231714.1 gal
